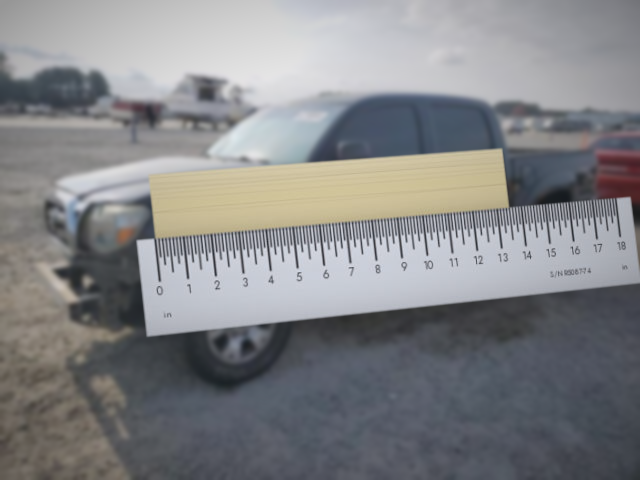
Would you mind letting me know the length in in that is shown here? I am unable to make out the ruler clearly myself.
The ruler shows 13.5 in
